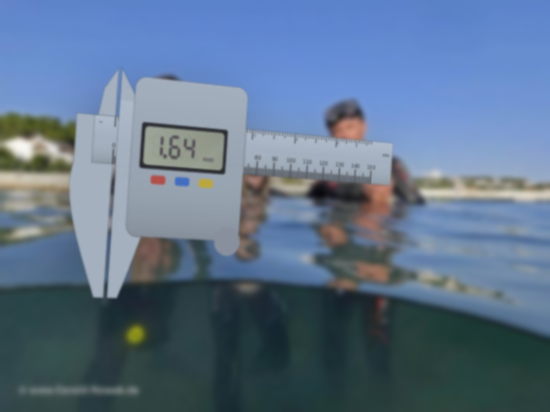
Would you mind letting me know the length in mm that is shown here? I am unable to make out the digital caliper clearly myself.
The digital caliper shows 1.64 mm
